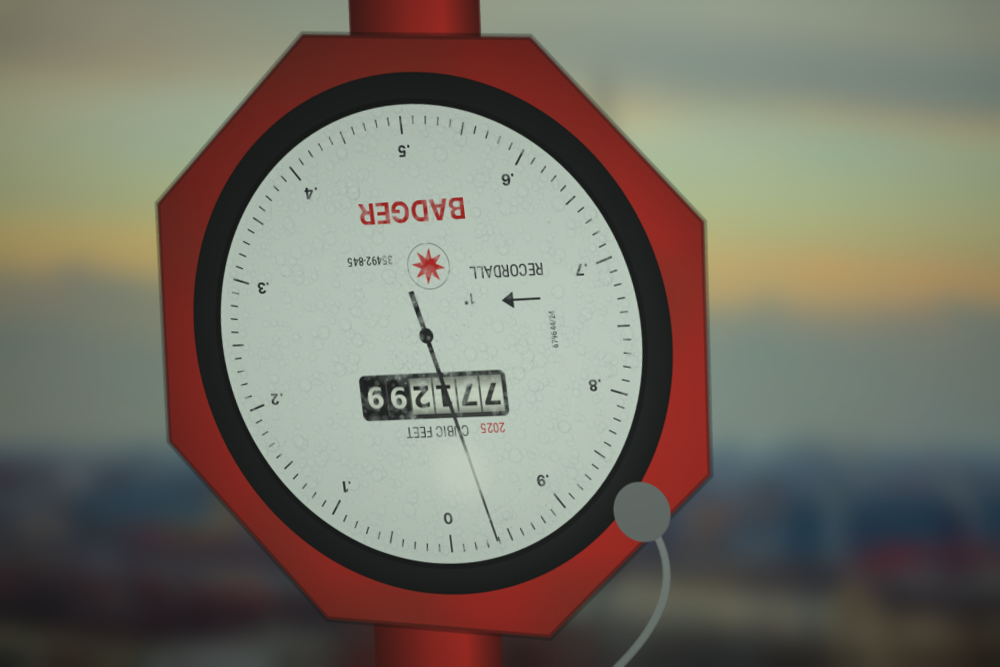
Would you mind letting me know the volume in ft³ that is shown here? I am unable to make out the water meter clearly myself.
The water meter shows 771298.96 ft³
